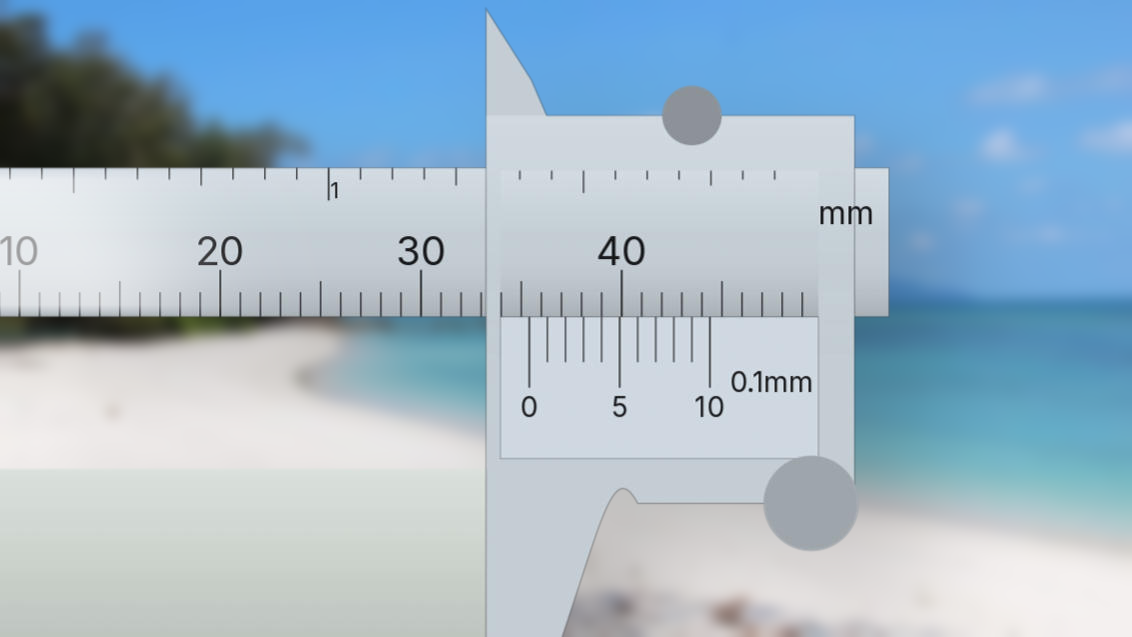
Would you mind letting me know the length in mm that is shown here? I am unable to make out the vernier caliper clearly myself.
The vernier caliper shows 35.4 mm
